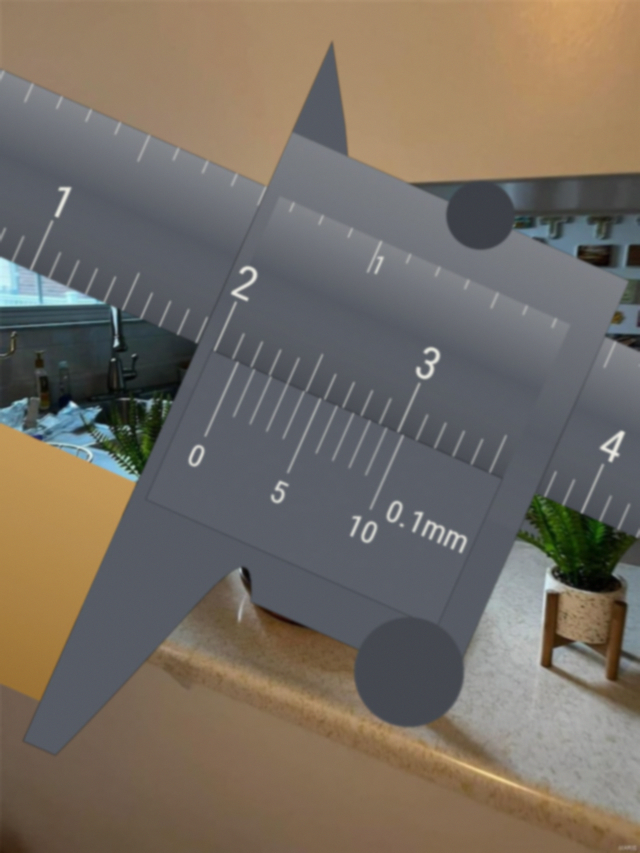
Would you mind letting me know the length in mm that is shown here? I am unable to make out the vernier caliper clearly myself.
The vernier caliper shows 21.3 mm
